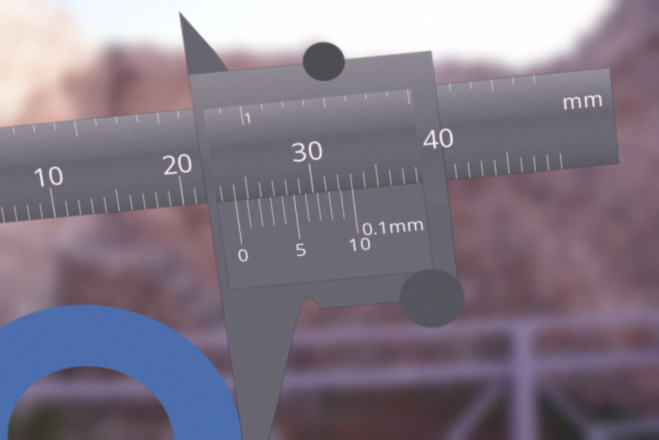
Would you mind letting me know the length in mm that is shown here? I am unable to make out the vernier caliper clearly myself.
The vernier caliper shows 24.0 mm
